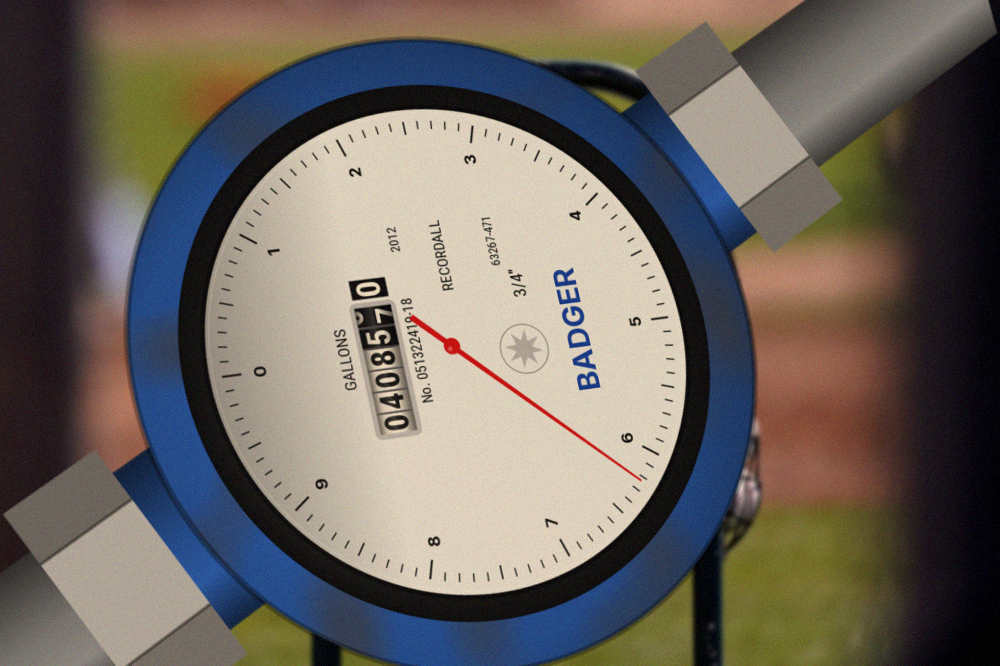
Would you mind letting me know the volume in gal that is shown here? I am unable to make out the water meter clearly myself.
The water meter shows 408566.2 gal
